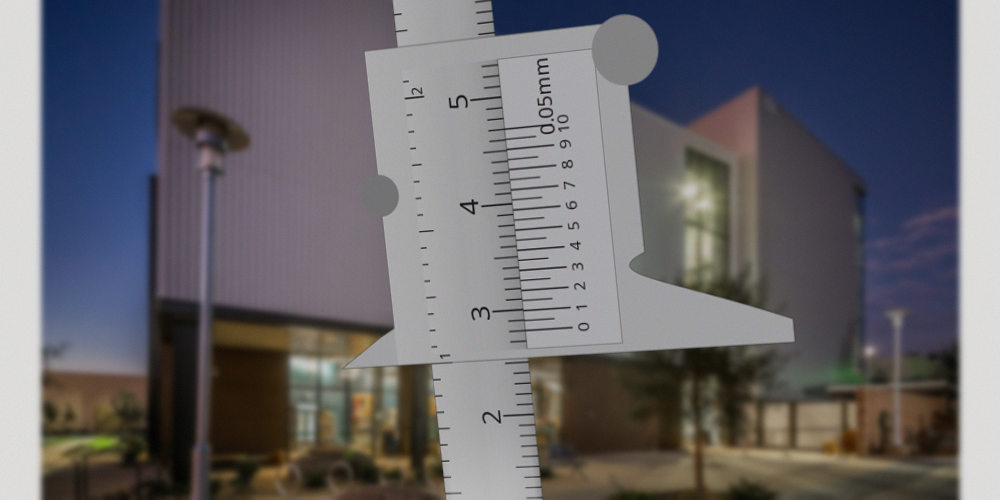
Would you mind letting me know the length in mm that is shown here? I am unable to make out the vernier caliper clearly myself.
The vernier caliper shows 28.0 mm
